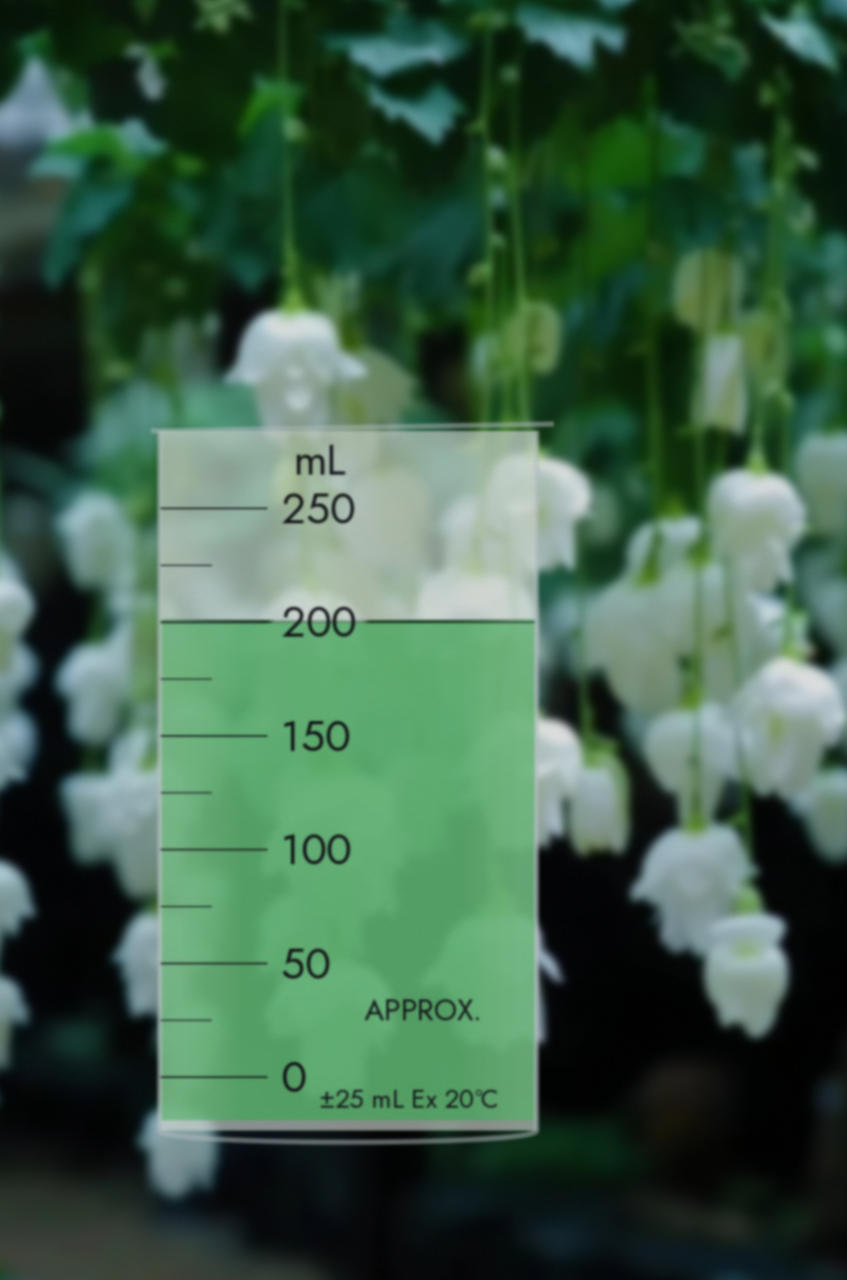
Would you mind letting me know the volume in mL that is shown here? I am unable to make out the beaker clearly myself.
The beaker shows 200 mL
